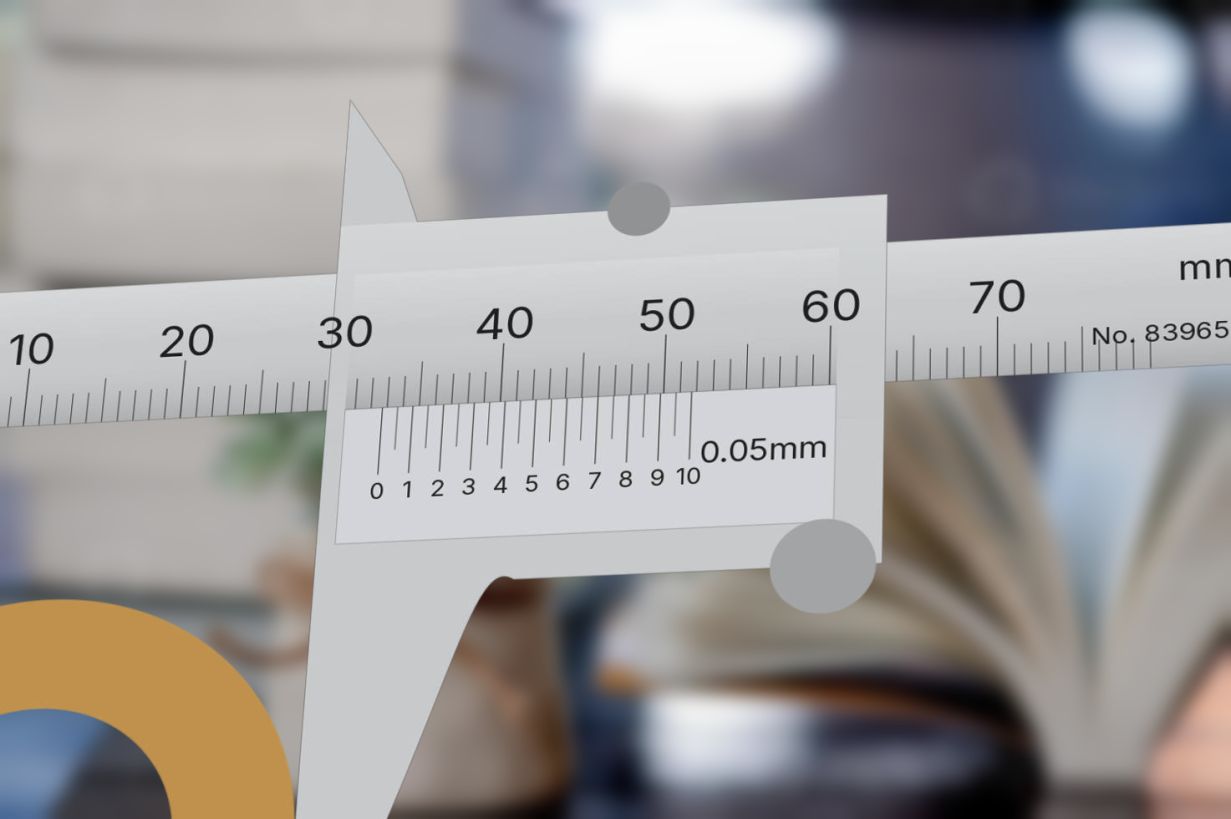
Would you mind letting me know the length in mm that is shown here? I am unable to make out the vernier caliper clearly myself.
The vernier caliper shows 32.7 mm
